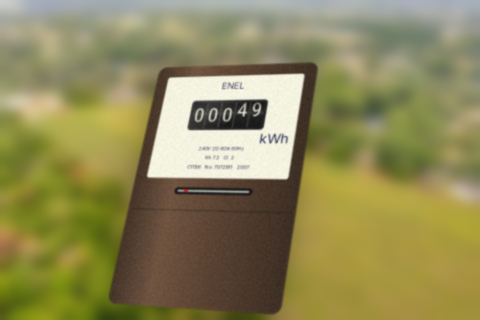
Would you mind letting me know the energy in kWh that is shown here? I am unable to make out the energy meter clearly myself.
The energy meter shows 49 kWh
